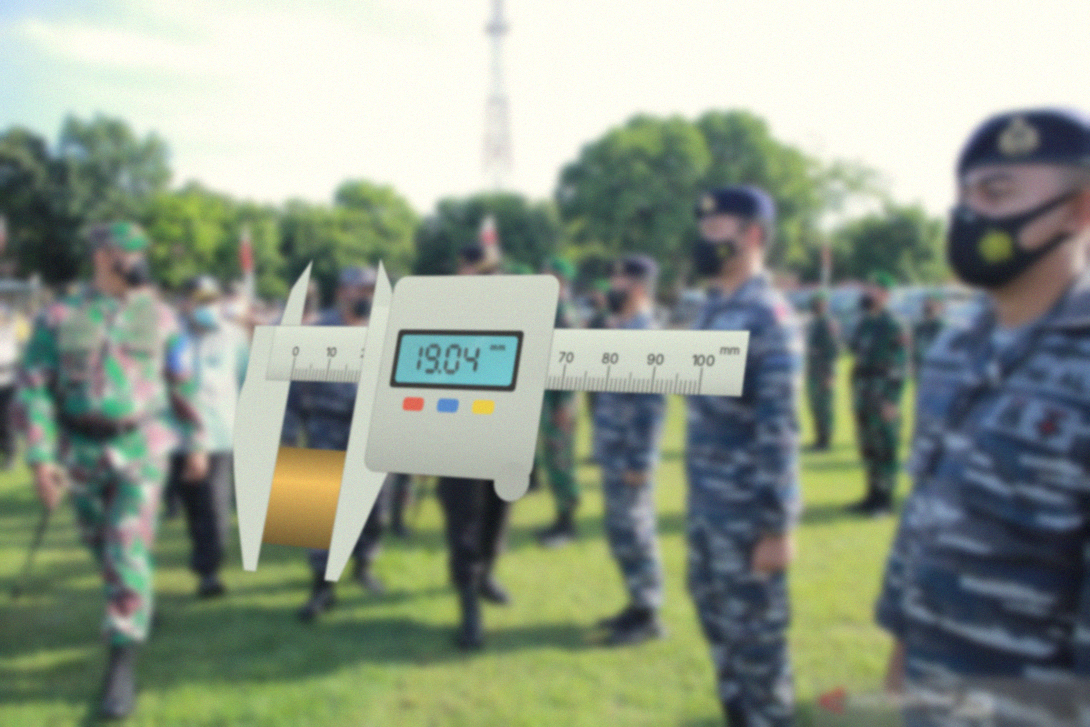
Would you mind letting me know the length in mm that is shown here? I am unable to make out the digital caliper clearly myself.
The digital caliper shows 19.04 mm
